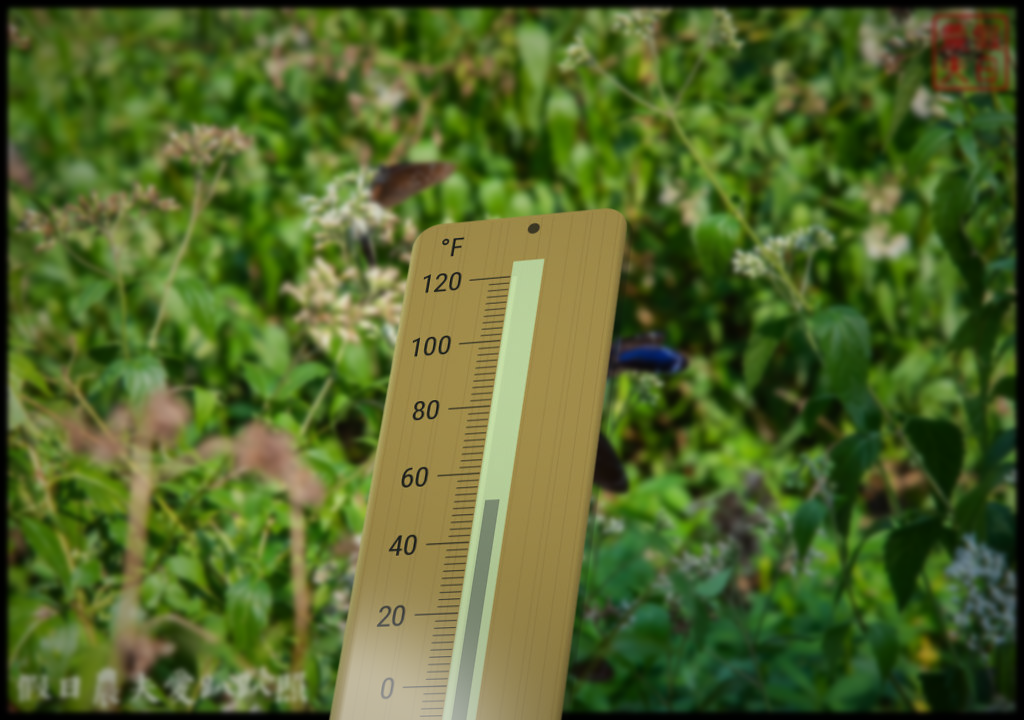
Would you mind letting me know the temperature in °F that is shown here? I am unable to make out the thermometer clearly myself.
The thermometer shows 52 °F
